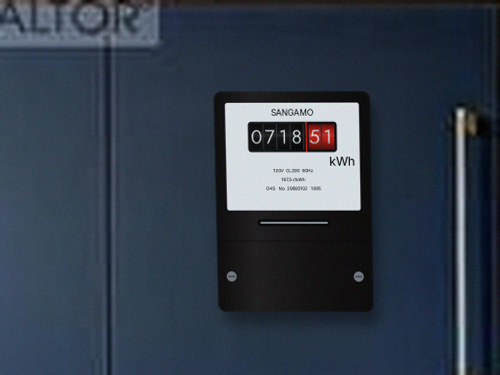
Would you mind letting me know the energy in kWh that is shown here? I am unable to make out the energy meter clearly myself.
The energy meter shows 718.51 kWh
